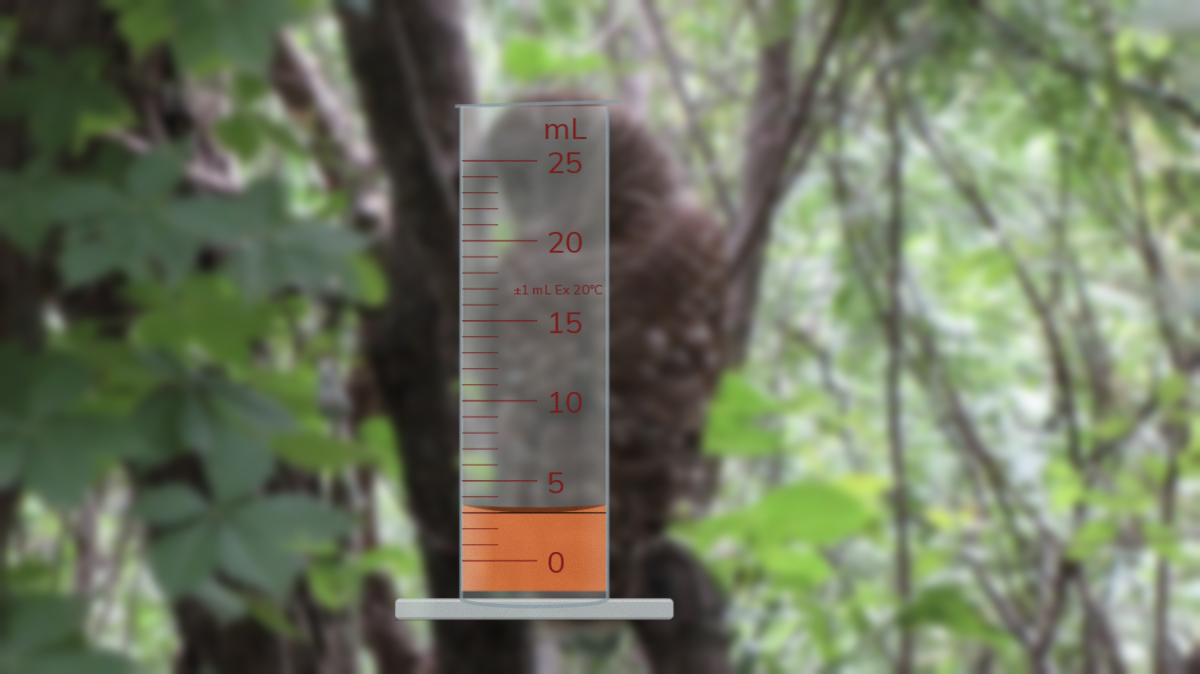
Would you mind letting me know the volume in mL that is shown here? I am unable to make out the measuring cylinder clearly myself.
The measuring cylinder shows 3 mL
